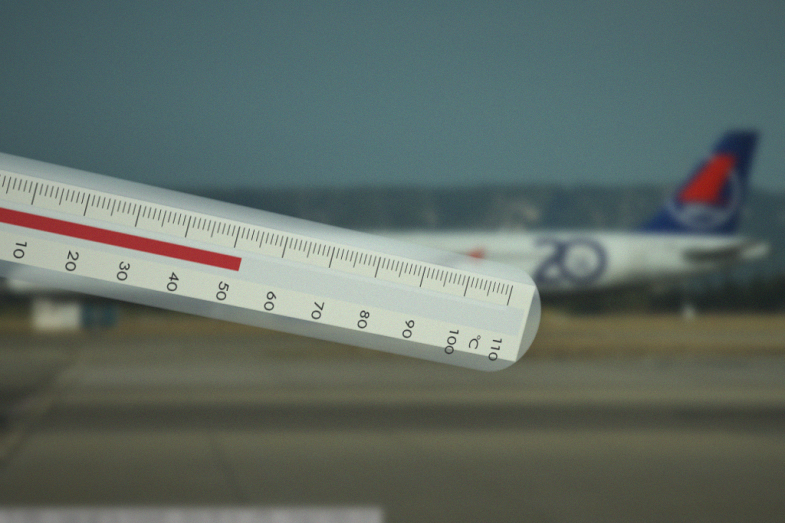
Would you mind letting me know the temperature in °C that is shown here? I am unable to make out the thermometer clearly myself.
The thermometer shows 52 °C
